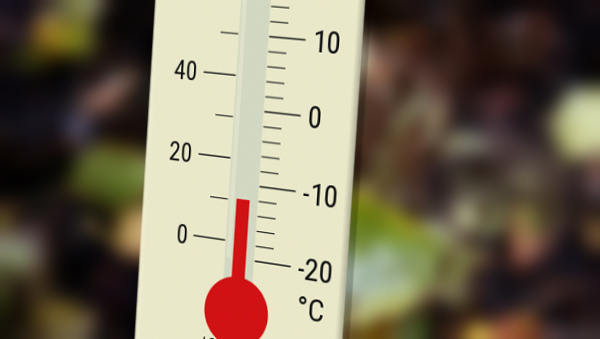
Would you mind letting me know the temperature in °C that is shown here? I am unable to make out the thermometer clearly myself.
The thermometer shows -12 °C
